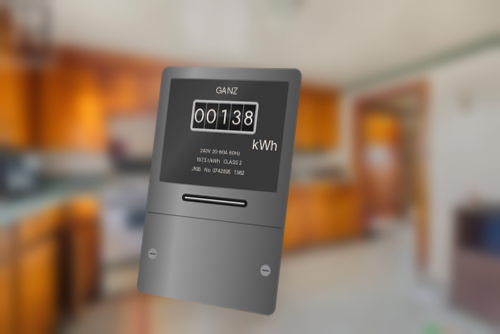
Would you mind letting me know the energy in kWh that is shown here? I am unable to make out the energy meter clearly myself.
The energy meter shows 138 kWh
